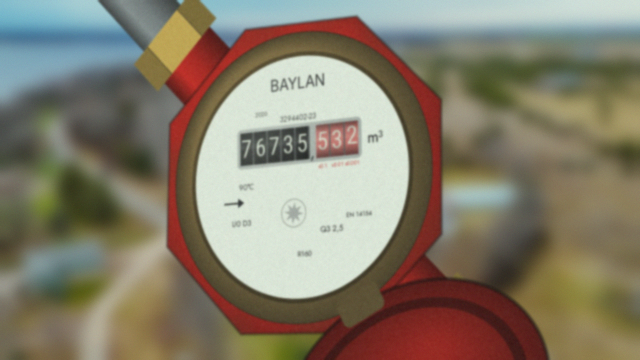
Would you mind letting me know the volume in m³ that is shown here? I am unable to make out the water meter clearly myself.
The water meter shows 76735.532 m³
